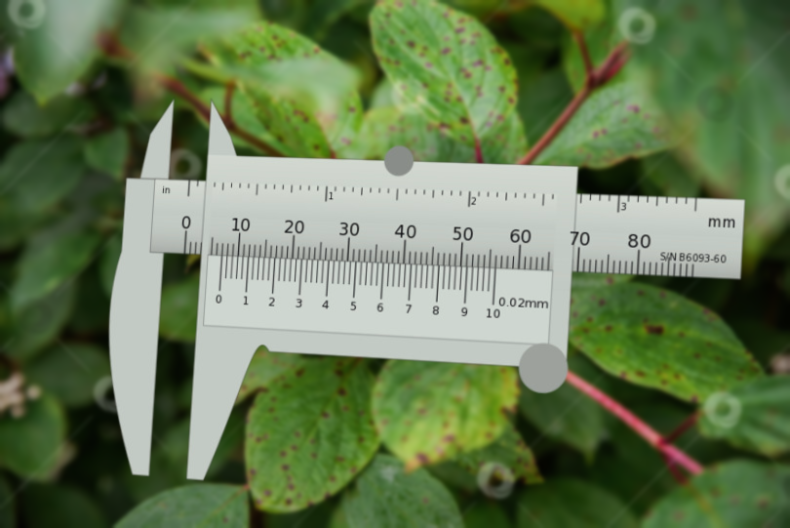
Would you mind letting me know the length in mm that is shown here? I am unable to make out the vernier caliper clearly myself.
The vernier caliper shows 7.0 mm
